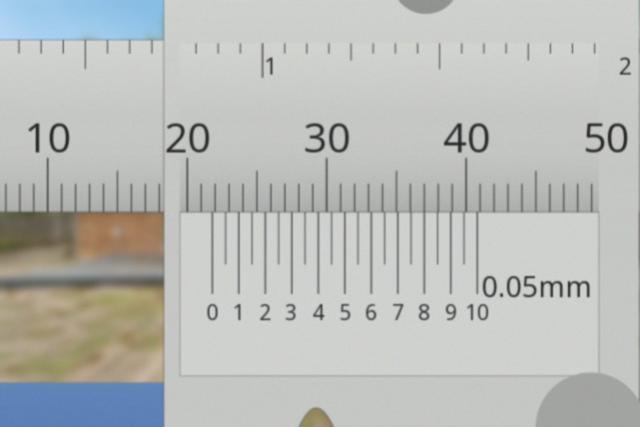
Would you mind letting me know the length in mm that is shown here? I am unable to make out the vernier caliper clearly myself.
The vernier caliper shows 21.8 mm
